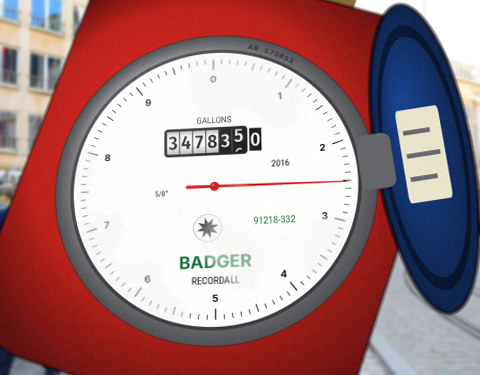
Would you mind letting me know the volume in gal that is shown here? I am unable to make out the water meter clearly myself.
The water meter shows 3478352.5 gal
